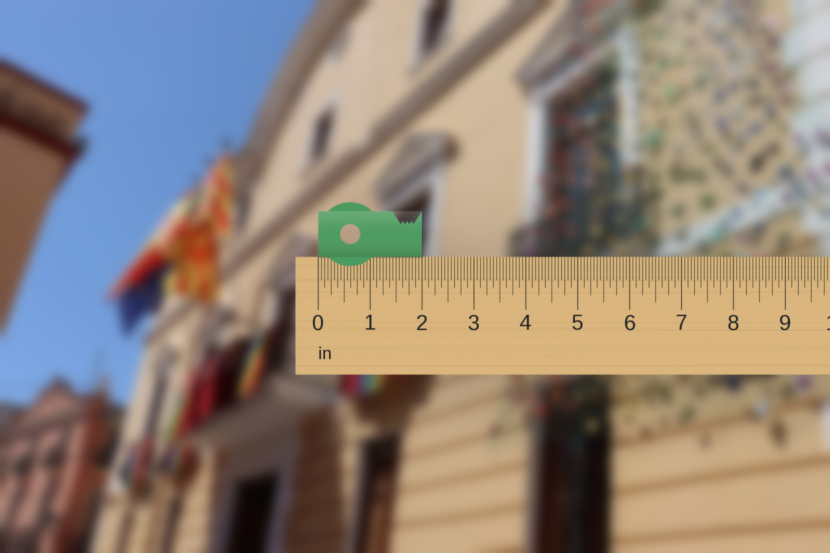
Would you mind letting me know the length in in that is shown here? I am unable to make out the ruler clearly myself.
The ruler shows 2 in
